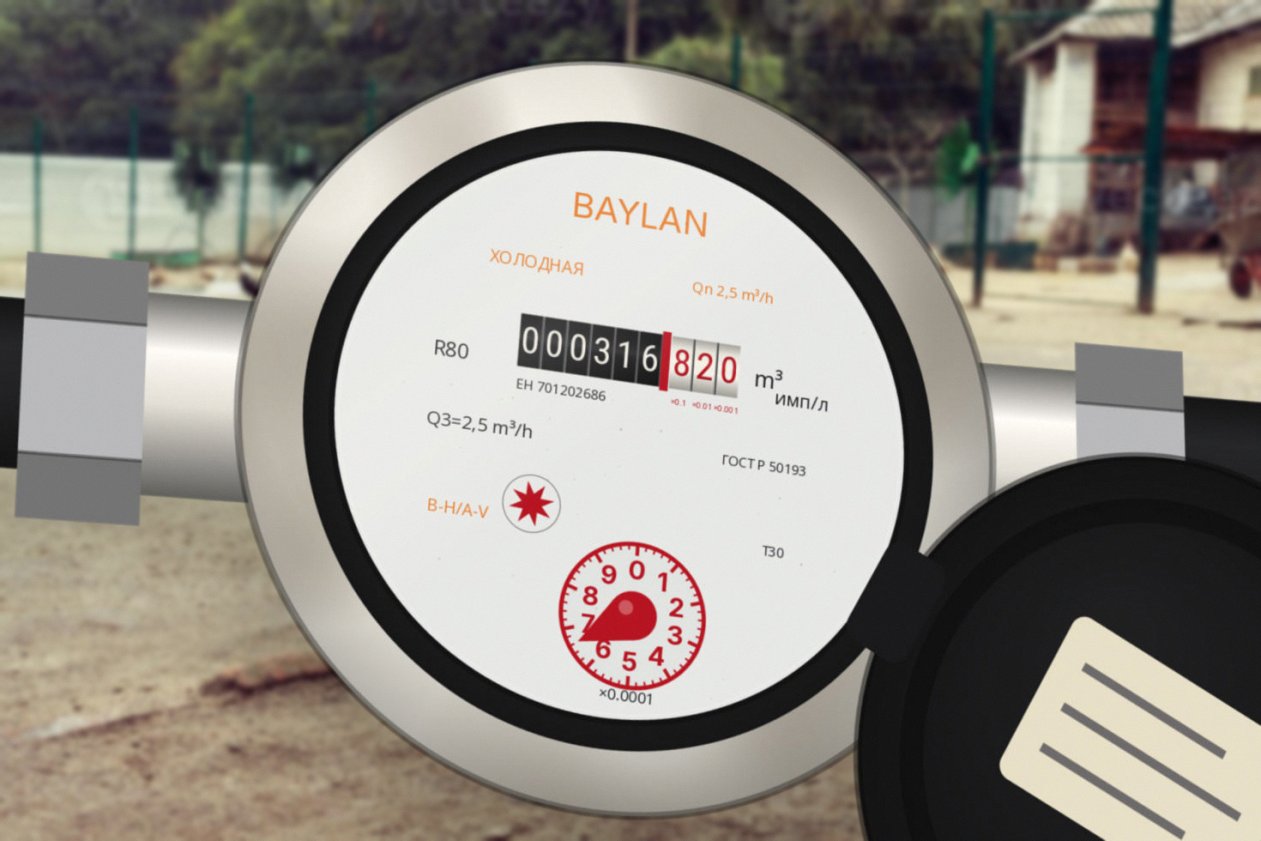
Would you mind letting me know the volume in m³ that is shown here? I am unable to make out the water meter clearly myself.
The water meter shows 316.8206 m³
